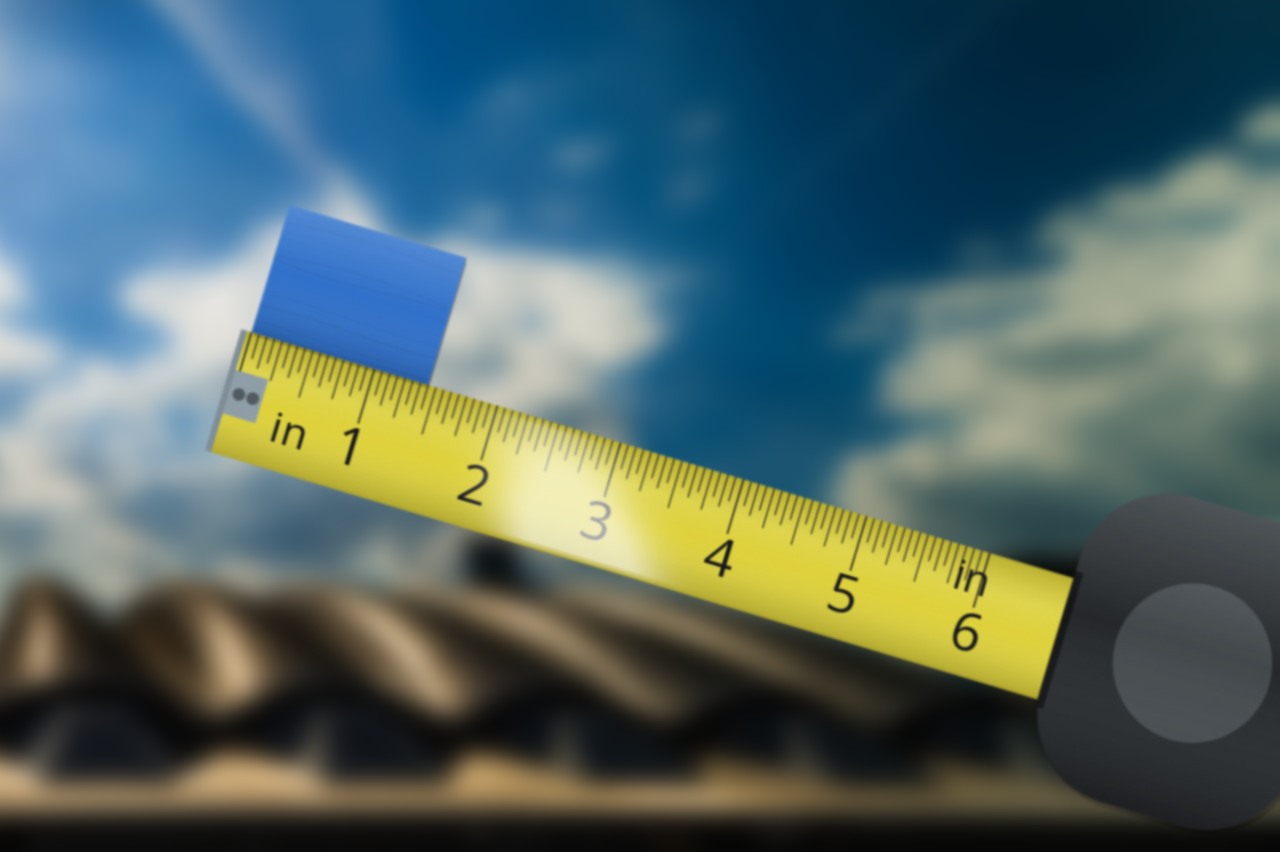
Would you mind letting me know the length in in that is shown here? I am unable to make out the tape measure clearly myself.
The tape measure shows 1.4375 in
